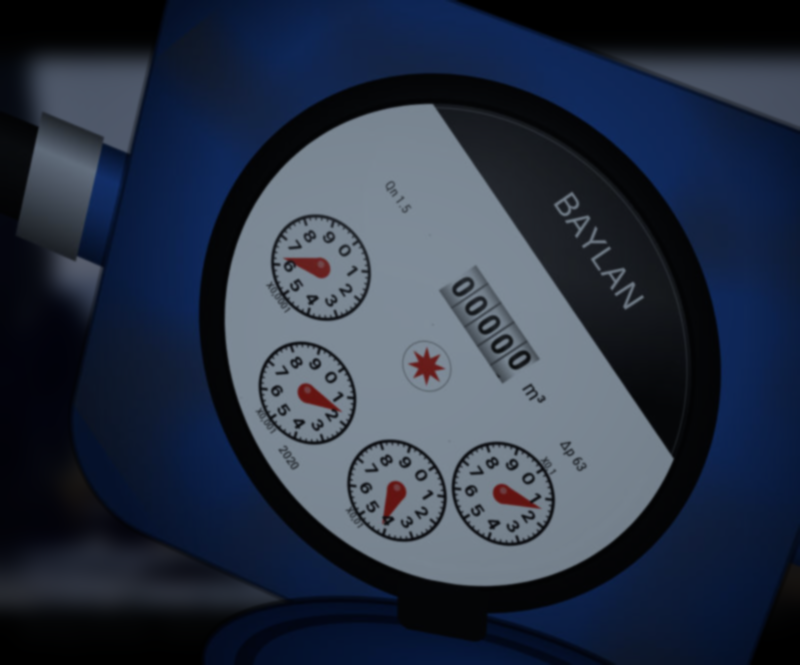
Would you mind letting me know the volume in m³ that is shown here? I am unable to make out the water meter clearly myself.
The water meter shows 0.1416 m³
